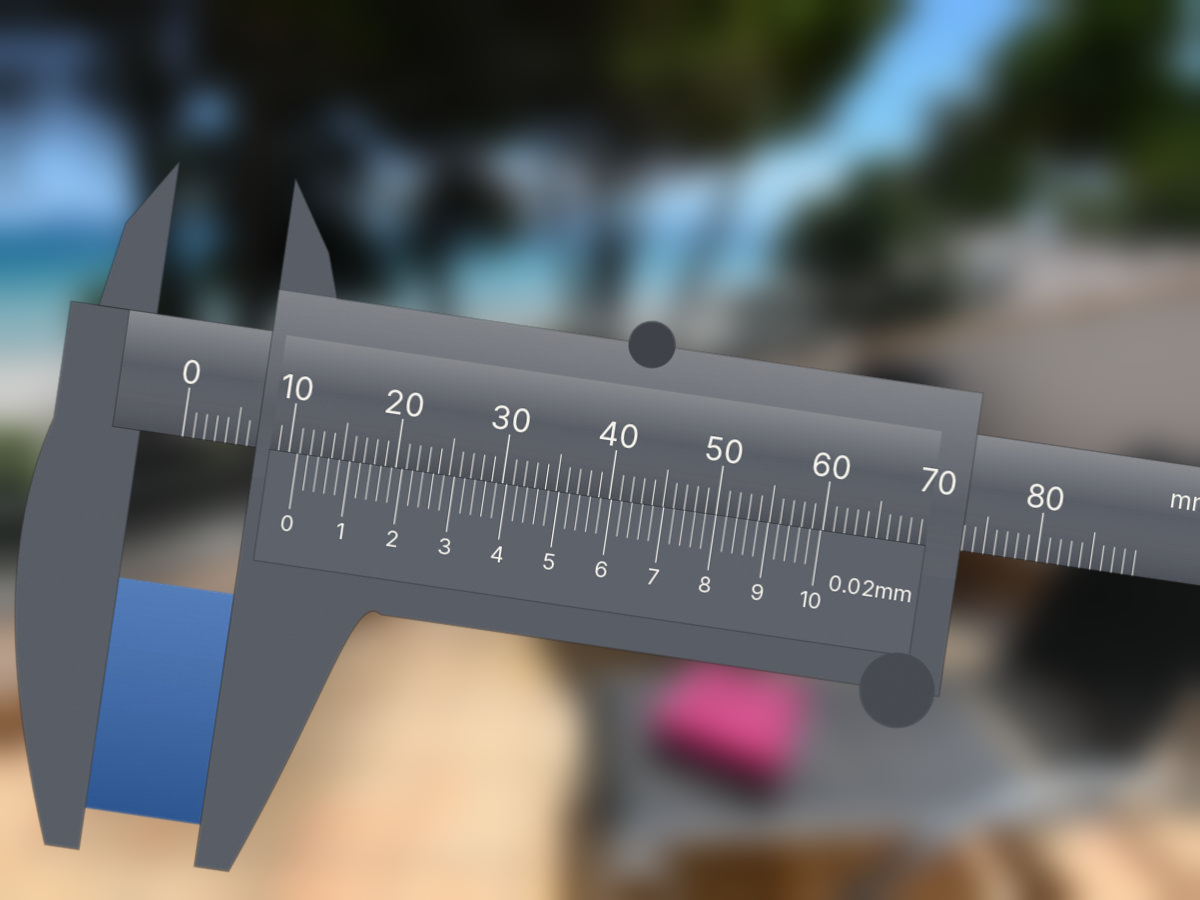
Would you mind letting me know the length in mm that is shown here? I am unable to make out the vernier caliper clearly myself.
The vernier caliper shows 10.8 mm
